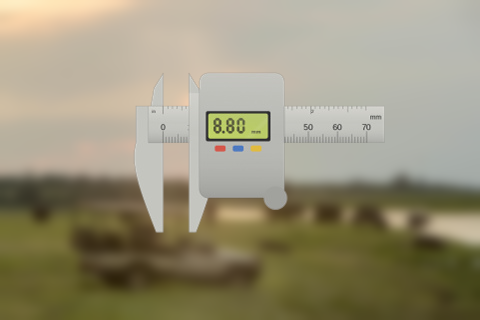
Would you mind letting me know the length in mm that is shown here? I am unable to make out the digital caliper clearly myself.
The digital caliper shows 8.80 mm
